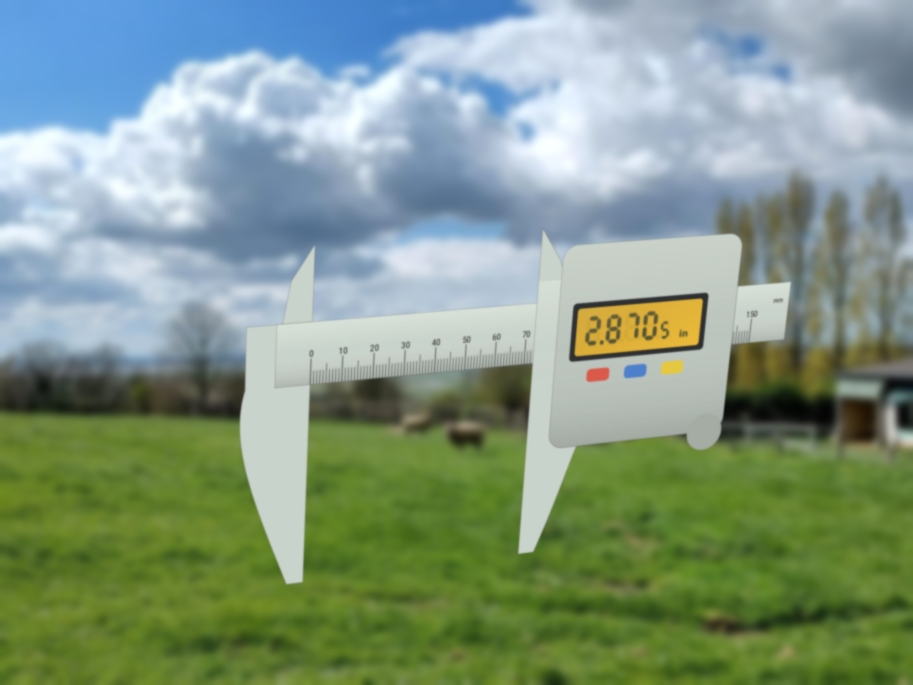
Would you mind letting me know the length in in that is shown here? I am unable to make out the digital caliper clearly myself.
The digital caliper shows 2.8705 in
